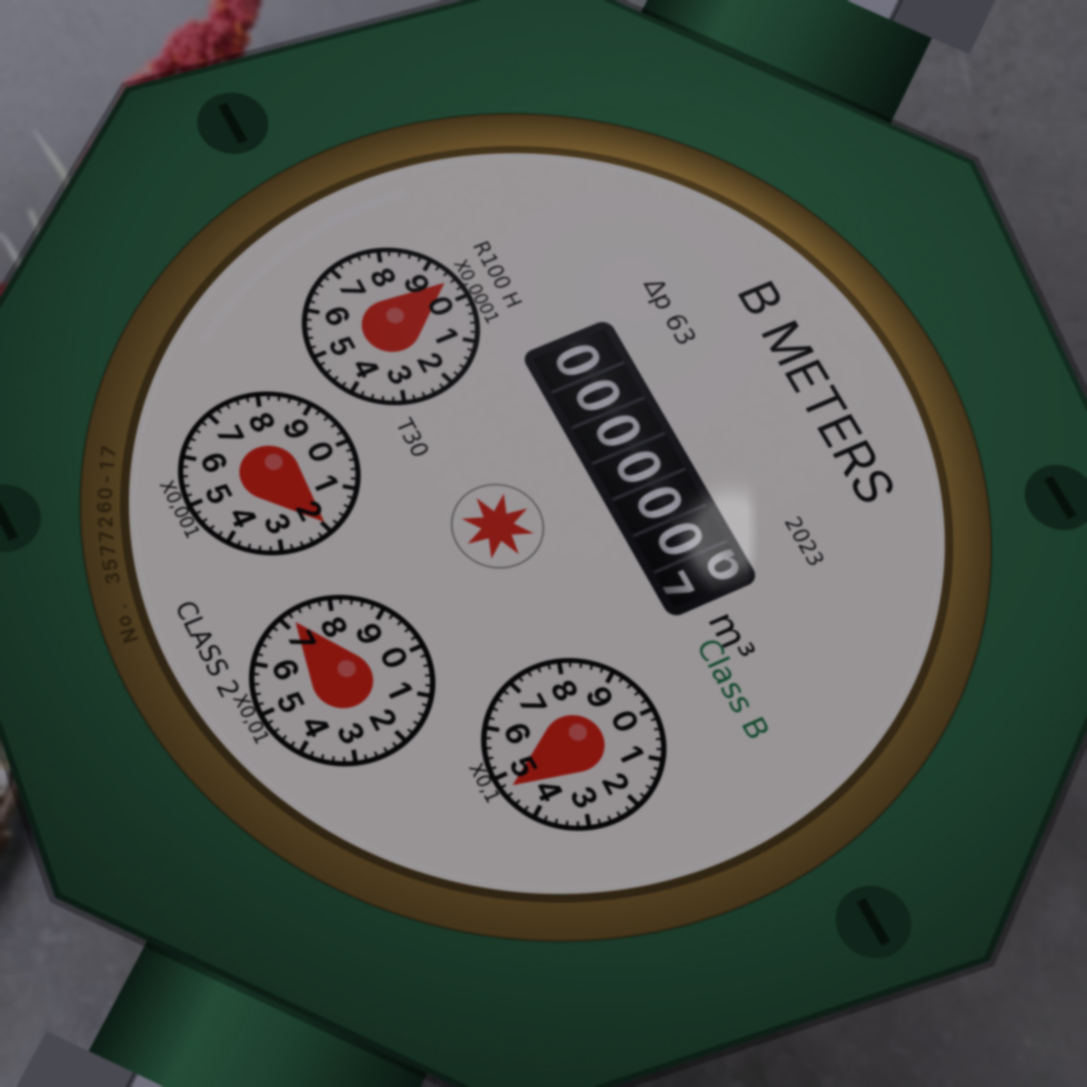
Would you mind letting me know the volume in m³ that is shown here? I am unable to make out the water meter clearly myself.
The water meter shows 6.4719 m³
